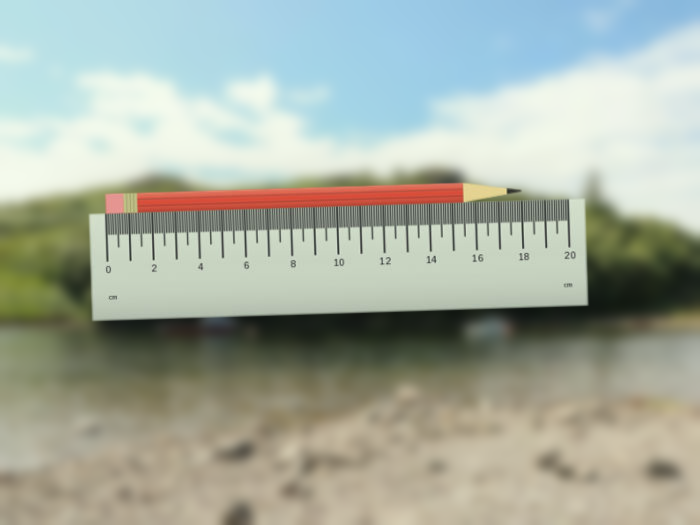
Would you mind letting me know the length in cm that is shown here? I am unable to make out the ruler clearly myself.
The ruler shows 18 cm
